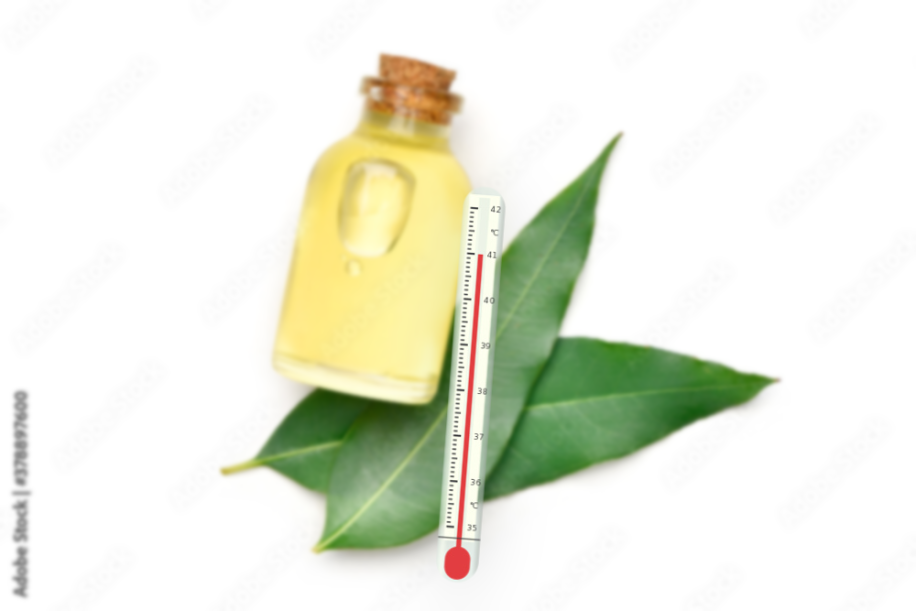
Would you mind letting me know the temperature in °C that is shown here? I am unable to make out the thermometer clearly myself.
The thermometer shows 41 °C
